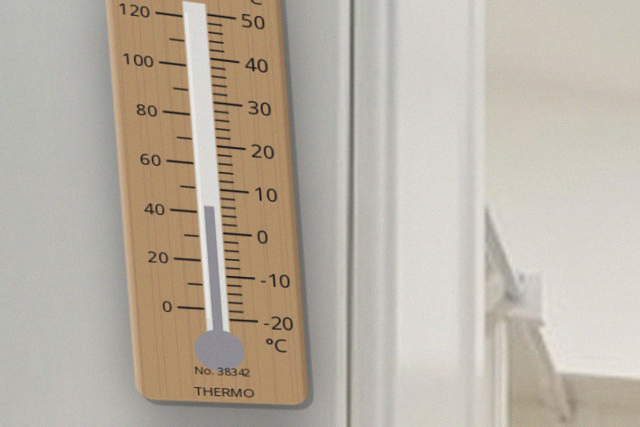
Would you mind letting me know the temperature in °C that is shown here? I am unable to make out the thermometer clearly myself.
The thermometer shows 6 °C
